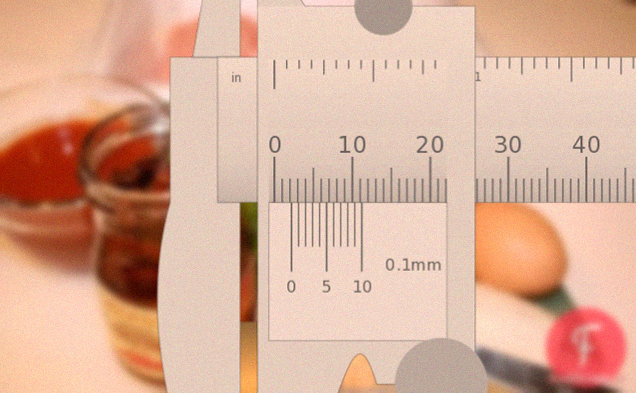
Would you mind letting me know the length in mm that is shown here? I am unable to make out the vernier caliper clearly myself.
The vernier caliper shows 2.2 mm
